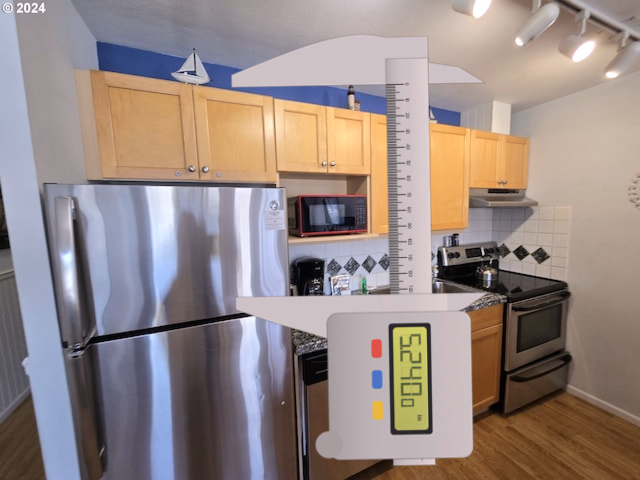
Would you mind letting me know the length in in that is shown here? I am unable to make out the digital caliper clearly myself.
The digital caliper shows 5.2400 in
